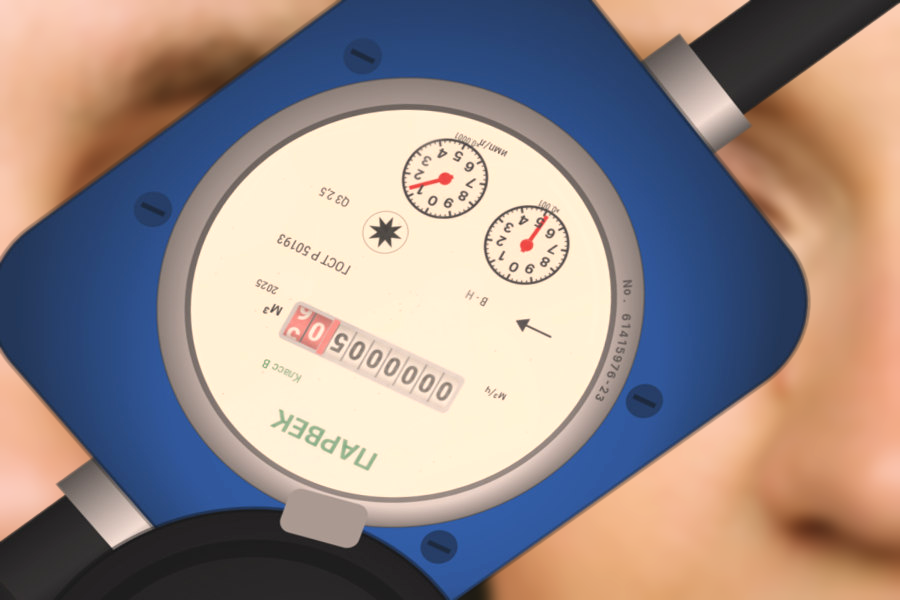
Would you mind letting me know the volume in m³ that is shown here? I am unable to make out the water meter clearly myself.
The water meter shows 5.0551 m³
